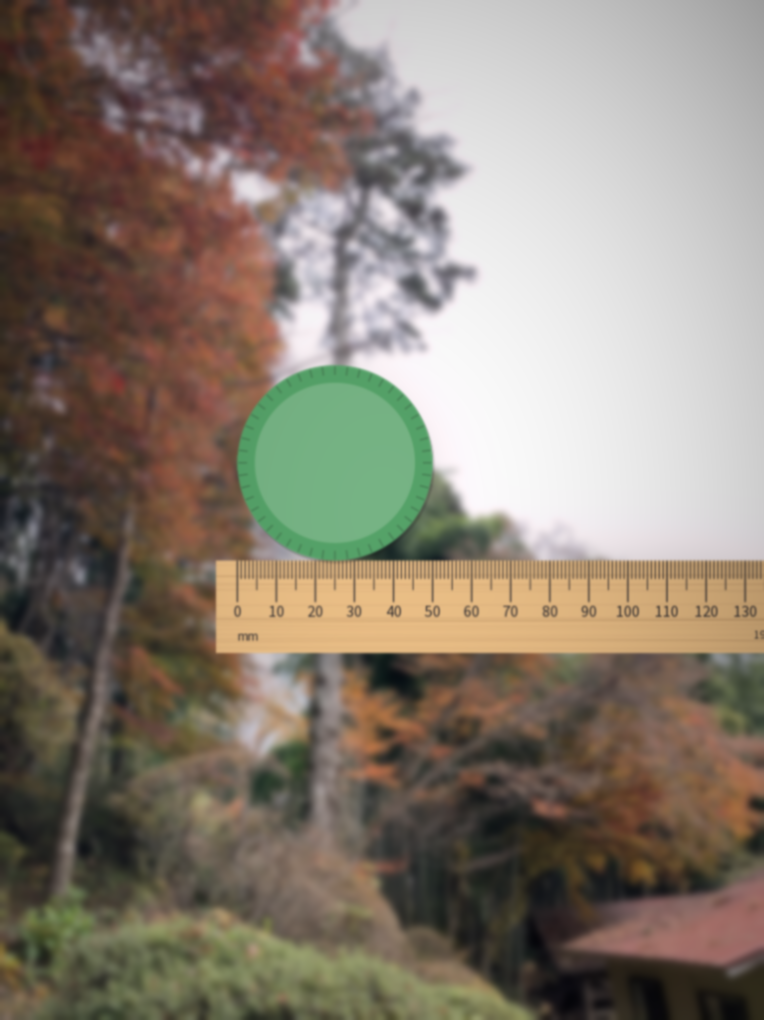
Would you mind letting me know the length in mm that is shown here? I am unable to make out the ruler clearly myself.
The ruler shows 50 mm
